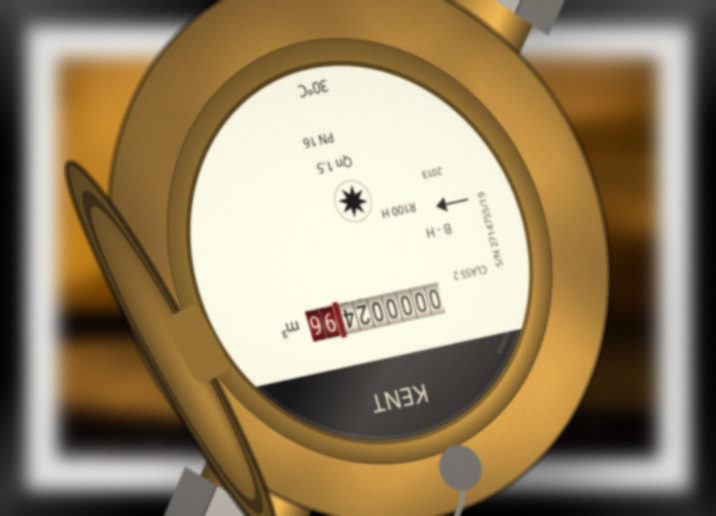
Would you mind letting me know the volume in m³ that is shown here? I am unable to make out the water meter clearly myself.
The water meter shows 24.96 m³
